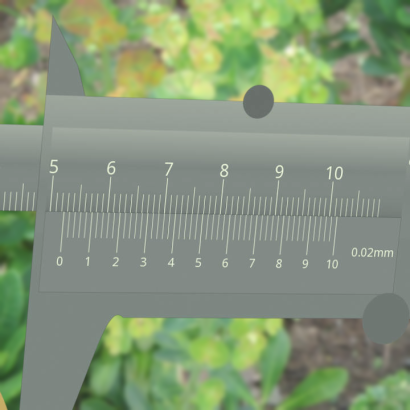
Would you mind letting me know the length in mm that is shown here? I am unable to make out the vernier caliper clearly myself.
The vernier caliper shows 52.4 mm
